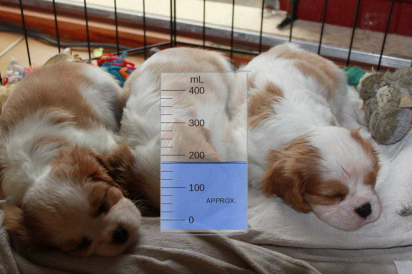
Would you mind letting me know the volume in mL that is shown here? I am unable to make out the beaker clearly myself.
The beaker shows 175 mL
